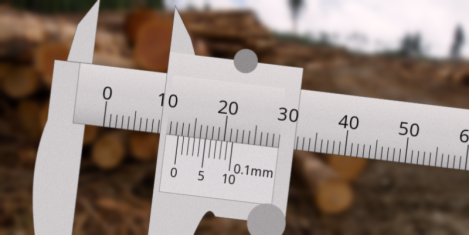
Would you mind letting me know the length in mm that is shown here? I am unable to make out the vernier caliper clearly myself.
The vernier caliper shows 12.4 mm
